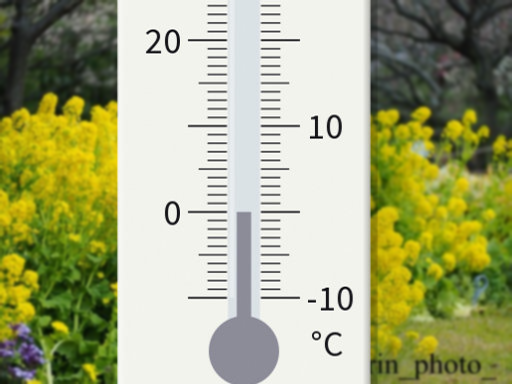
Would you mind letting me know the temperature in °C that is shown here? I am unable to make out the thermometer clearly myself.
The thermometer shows 0 °C
